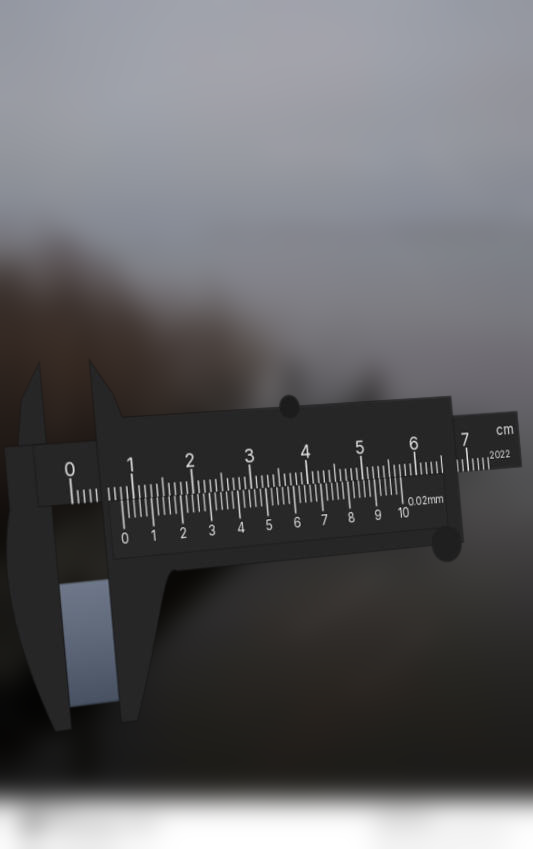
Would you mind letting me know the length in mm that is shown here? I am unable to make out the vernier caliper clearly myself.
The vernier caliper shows 8.0 mm
